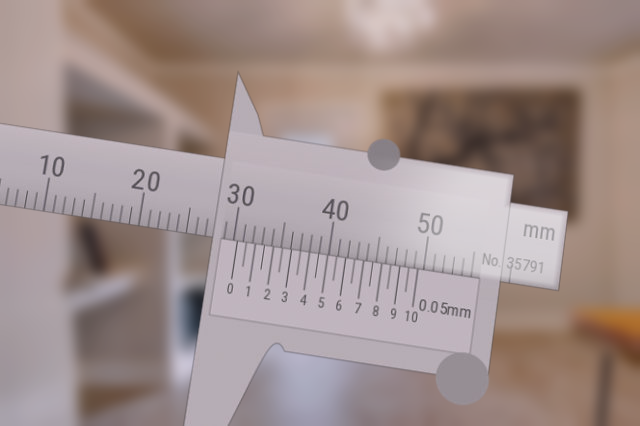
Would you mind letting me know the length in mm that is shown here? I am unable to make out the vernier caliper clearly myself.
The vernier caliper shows 30.4 mm
